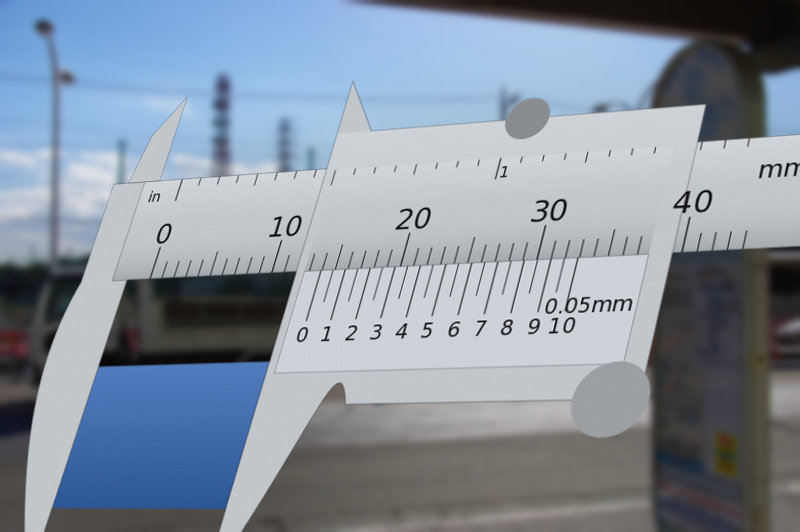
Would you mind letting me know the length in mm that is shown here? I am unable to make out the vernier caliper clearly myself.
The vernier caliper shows 13.9 mm
